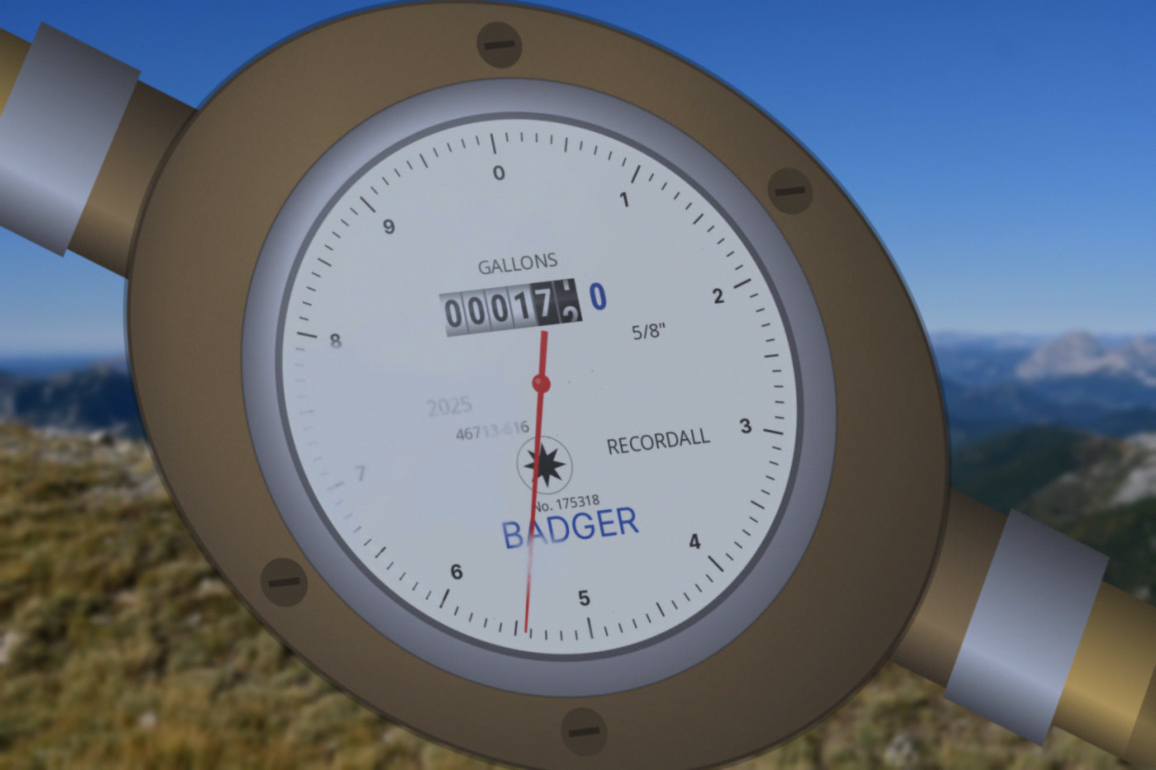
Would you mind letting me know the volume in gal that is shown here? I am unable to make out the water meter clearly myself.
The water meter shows 1715.4 gal
